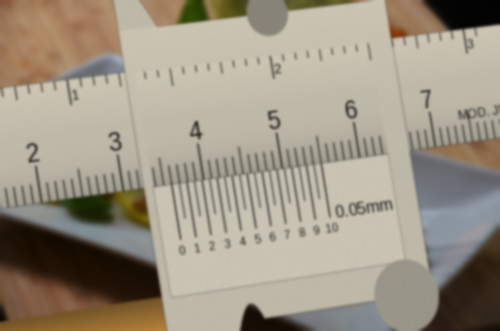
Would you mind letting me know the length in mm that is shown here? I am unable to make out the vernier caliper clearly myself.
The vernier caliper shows 36.0 mm
